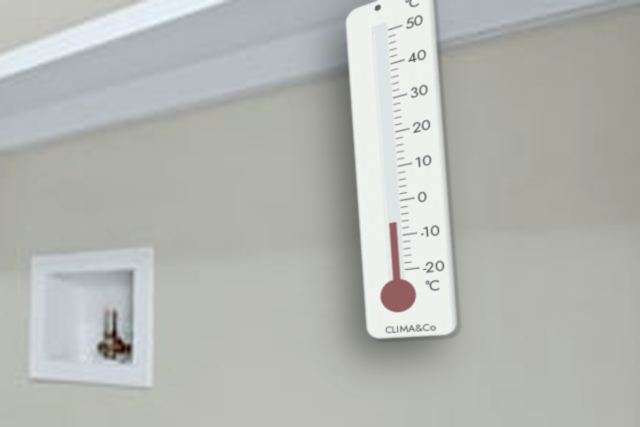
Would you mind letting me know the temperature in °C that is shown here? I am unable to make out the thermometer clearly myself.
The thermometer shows -6 °C
